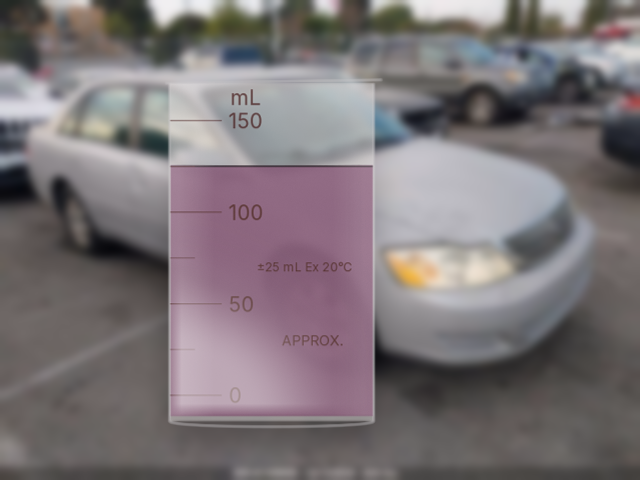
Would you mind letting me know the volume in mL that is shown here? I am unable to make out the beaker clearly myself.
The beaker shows 125 mL
